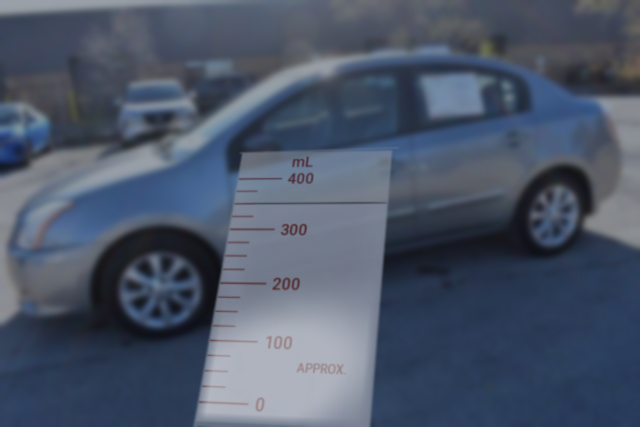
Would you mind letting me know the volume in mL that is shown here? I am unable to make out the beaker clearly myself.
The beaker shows 350 mL
